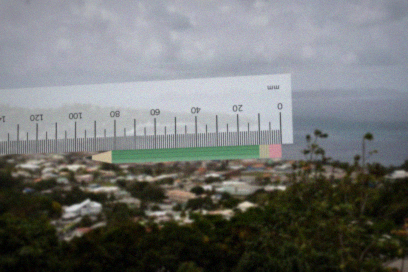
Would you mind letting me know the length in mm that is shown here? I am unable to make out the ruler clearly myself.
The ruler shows 95 mm
